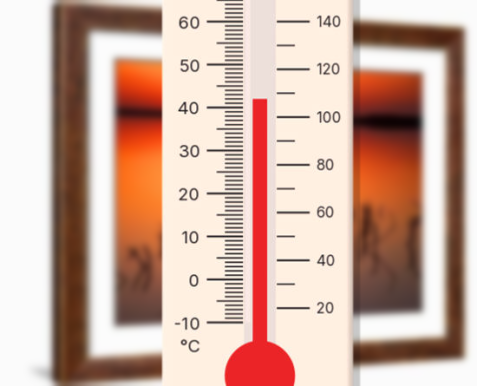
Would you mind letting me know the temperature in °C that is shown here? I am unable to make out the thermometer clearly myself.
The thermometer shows 42 °C
